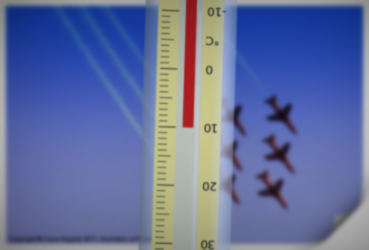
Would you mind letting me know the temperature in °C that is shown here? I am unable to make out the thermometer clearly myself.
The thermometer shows 10 °C
